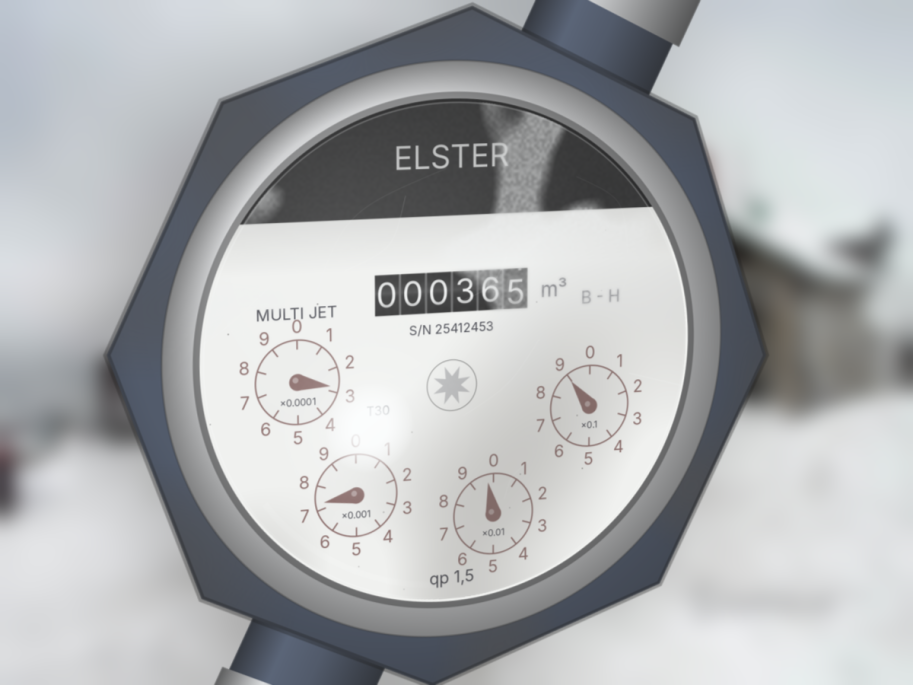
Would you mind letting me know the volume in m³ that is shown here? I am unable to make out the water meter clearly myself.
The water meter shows 364.8972 m³
